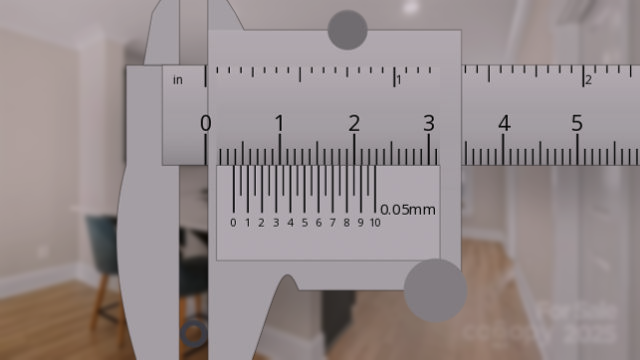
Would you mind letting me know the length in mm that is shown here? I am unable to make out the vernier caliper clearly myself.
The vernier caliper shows 3.8 mm
